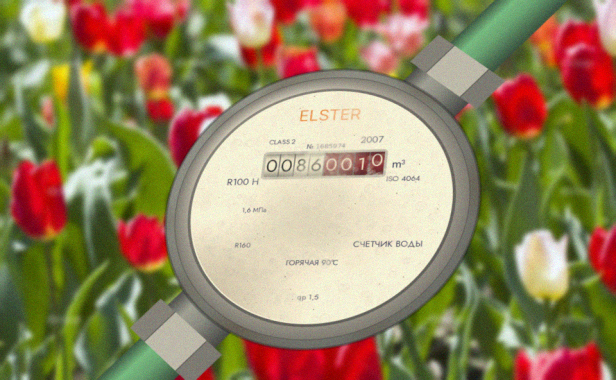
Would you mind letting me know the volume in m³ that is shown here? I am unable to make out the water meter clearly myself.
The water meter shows 86.0010 m³
